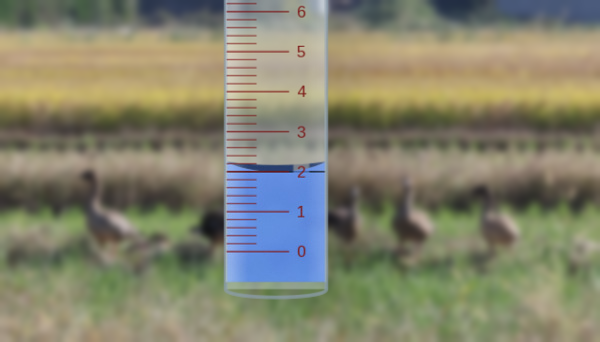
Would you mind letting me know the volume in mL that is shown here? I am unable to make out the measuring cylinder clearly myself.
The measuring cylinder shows 2 mL
